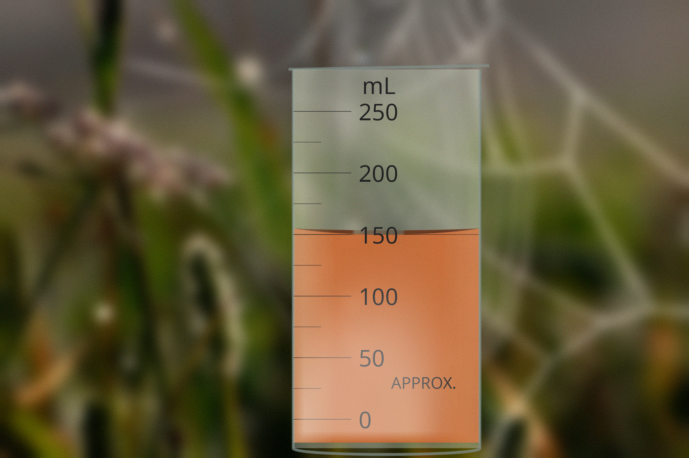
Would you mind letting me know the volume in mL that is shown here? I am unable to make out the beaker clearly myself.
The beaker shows 150 mL
